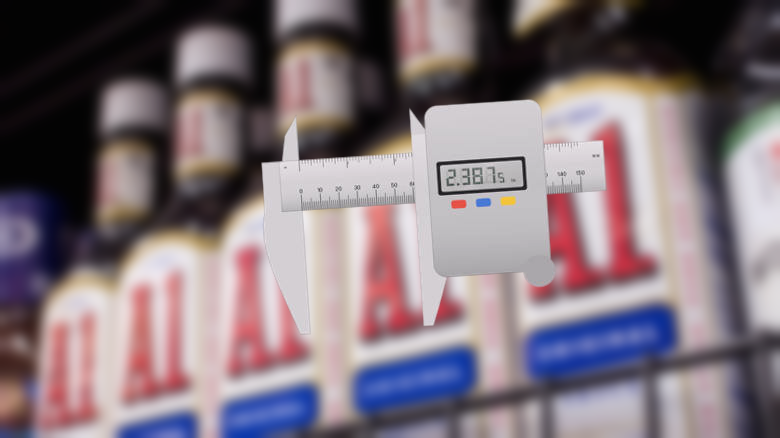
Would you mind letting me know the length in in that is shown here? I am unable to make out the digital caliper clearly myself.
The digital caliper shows 2.3875 in
